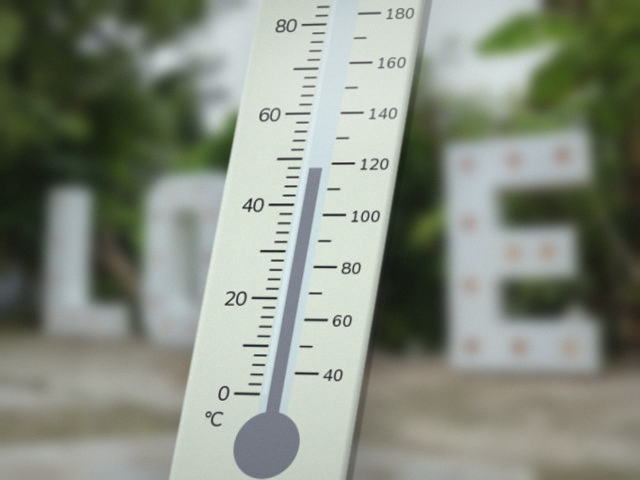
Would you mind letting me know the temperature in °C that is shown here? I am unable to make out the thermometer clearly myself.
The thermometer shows 48 °C
